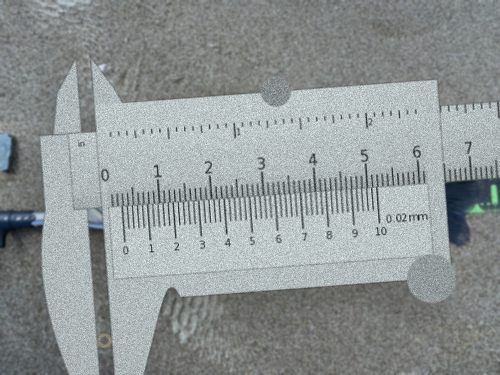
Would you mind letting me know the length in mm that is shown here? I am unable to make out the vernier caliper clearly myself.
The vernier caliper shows 2.8 mm
